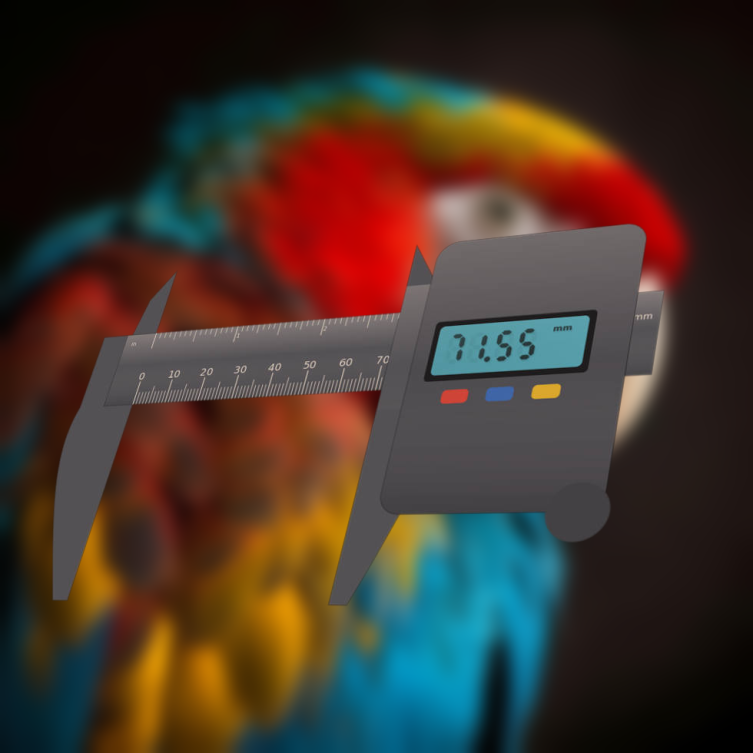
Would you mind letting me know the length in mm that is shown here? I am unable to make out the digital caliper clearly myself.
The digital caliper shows 71.55 mm
